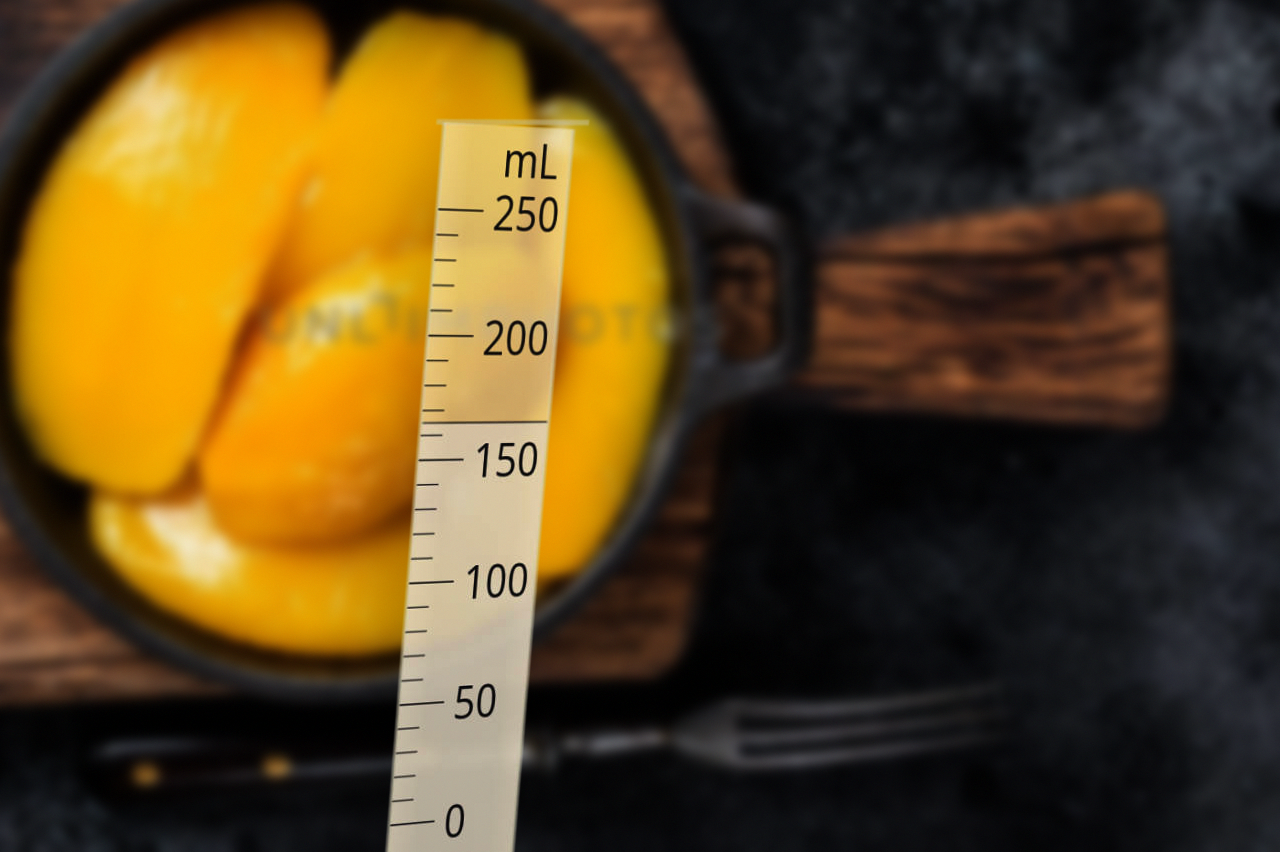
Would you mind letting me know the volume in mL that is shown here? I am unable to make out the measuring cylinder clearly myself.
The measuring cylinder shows 165 mL
